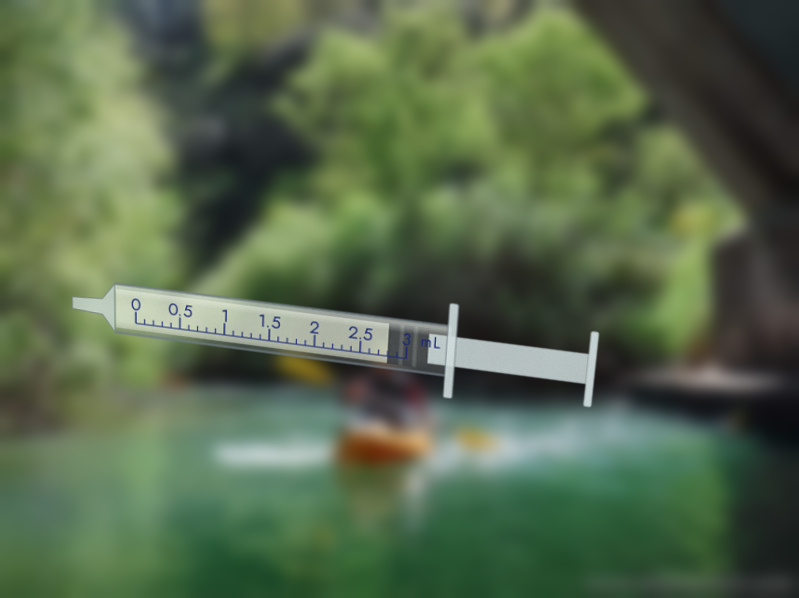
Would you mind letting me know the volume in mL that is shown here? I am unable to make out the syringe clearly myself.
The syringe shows 2.8 mL
